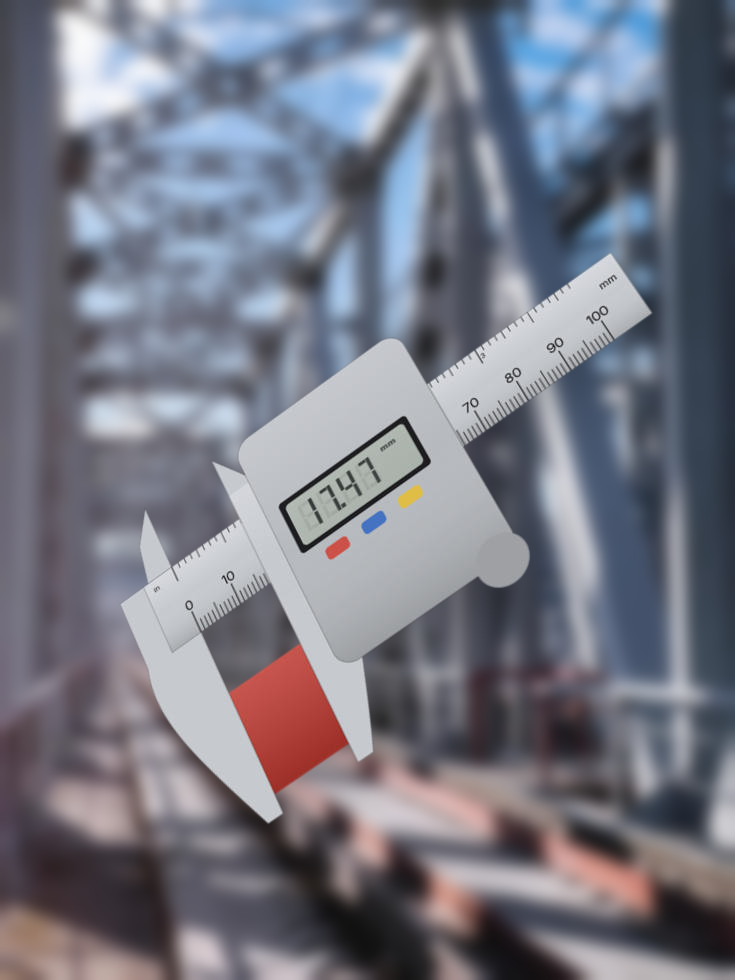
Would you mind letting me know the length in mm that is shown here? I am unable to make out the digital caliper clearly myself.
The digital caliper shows 17.47 mm
